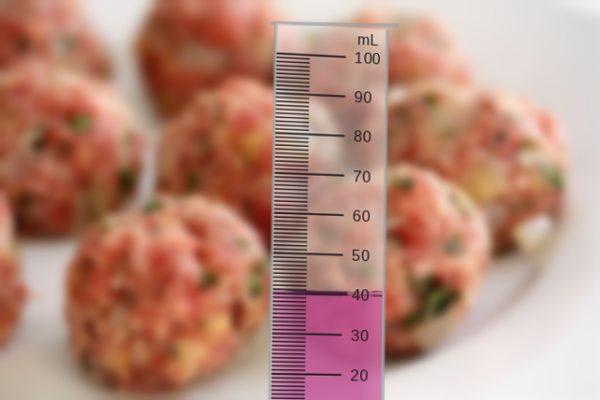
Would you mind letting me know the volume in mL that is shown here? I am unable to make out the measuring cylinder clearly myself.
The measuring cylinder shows 40 mL
